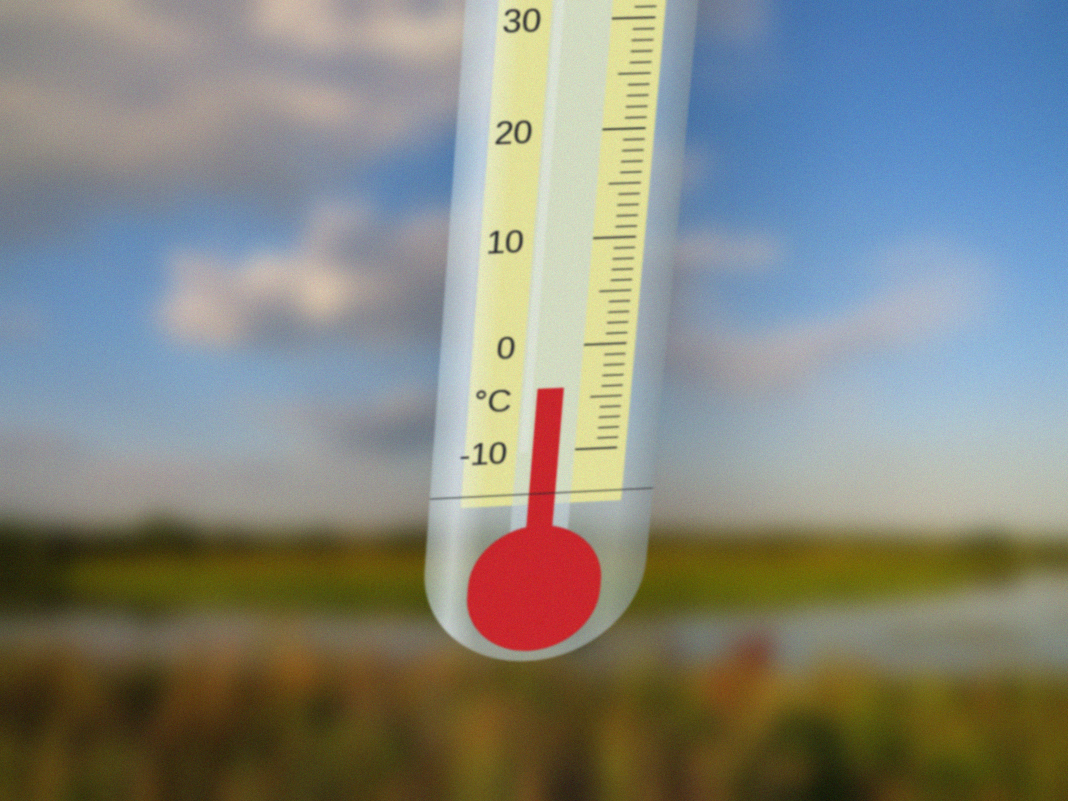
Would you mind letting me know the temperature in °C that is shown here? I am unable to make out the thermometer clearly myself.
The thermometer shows -4 °C
